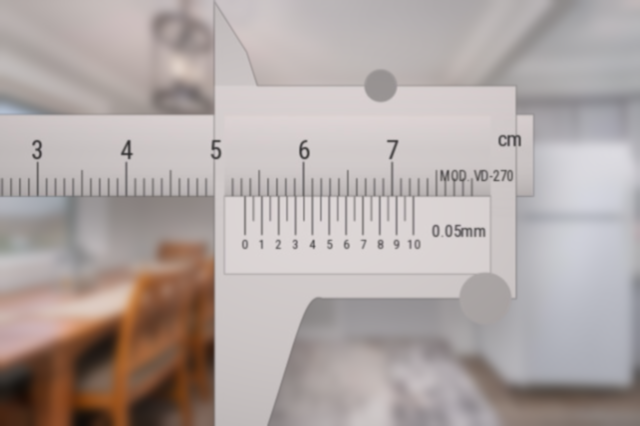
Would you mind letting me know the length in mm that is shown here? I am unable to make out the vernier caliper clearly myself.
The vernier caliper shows 53.4 mm
